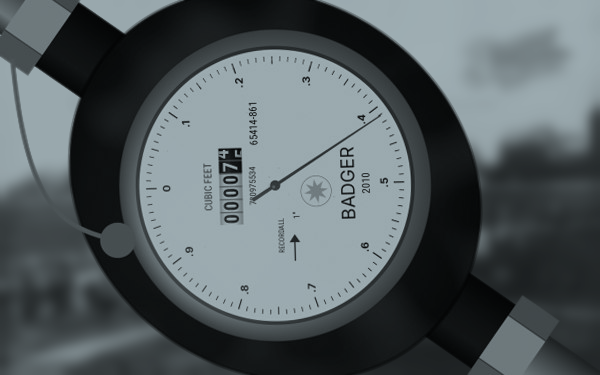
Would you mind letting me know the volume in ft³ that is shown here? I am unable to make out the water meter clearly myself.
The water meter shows 74.41 ft³
